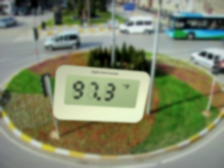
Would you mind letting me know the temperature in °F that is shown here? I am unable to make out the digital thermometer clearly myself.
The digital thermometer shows 97.3 °F
